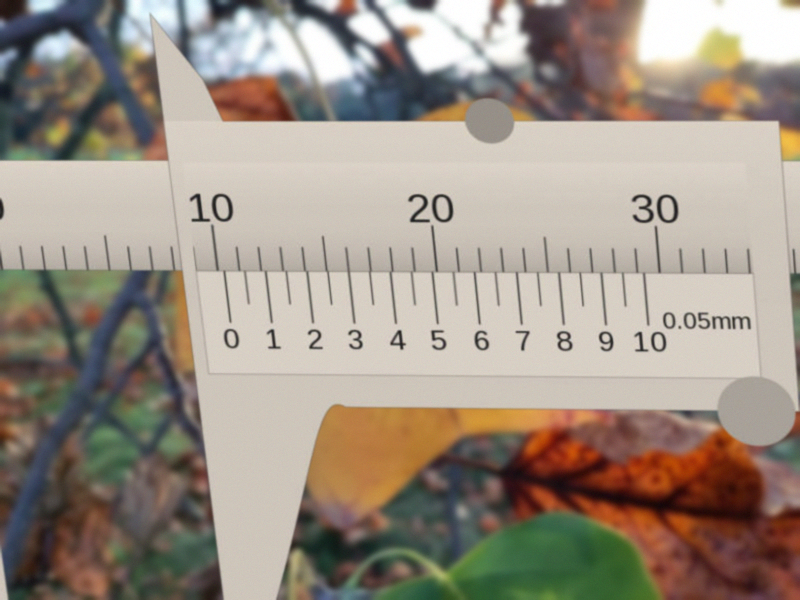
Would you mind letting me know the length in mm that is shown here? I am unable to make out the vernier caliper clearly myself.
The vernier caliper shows 10.3 mm
